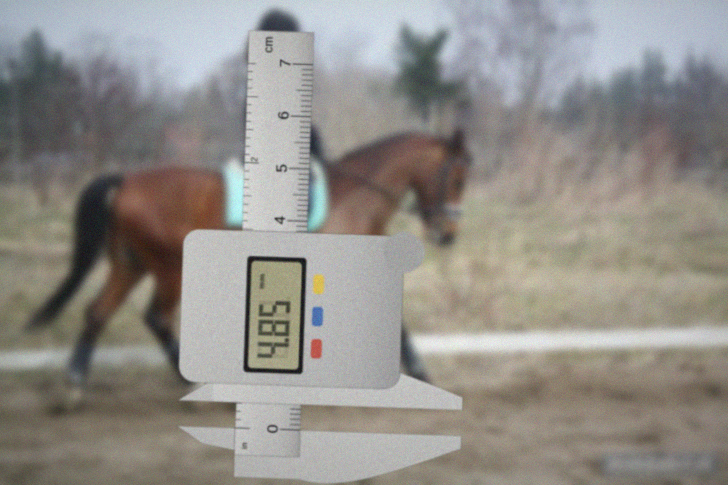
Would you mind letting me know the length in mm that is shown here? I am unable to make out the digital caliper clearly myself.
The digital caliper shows 4.85 mm
